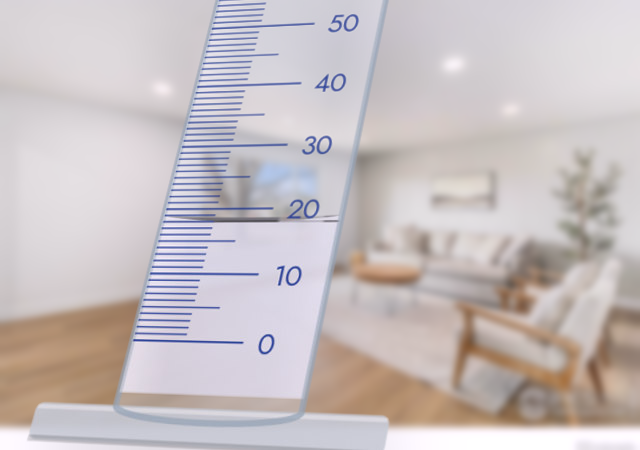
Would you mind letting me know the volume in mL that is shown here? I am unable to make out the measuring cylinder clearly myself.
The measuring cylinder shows 18 mL
